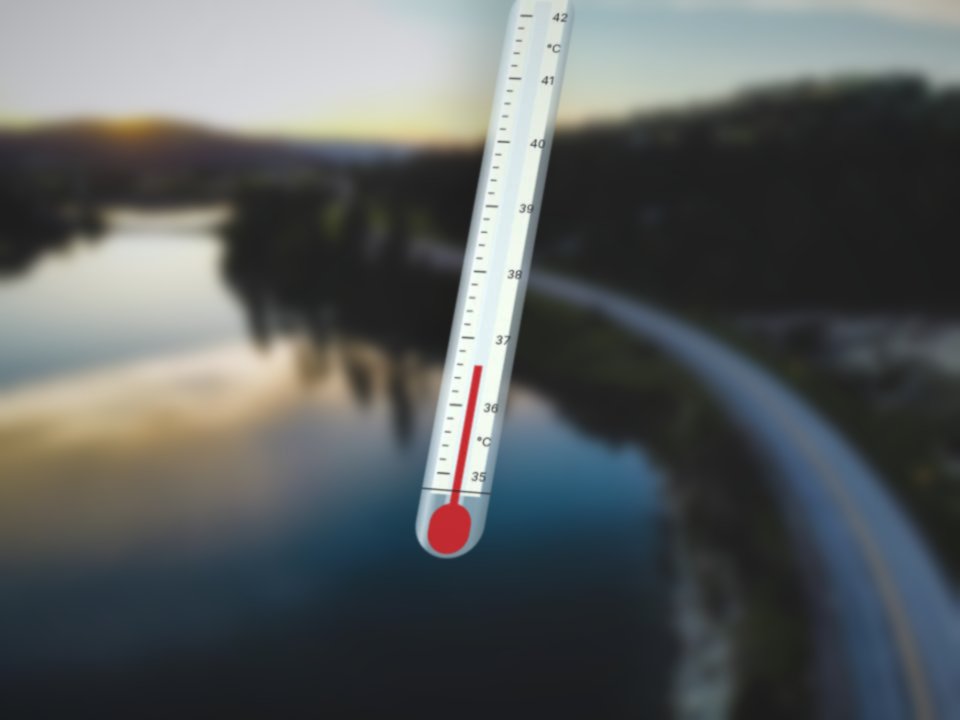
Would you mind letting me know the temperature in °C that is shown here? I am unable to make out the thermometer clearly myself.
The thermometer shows 36.6 °C
